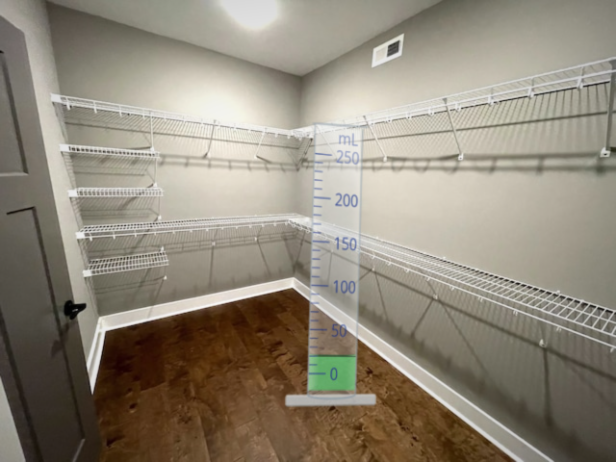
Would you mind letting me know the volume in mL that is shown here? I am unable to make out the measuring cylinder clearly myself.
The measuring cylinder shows 20 mL
